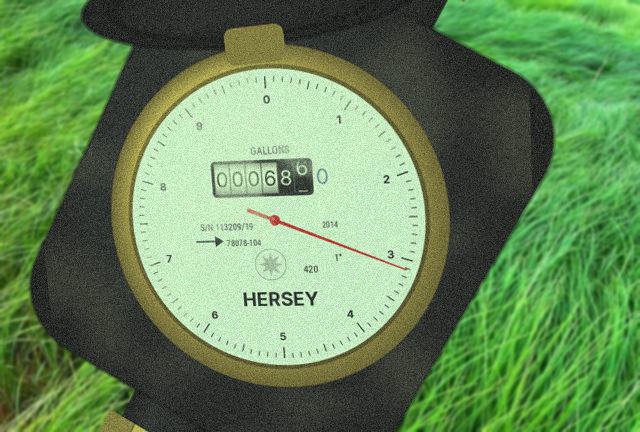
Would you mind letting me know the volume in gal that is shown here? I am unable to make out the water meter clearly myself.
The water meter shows 6863.1 gal
